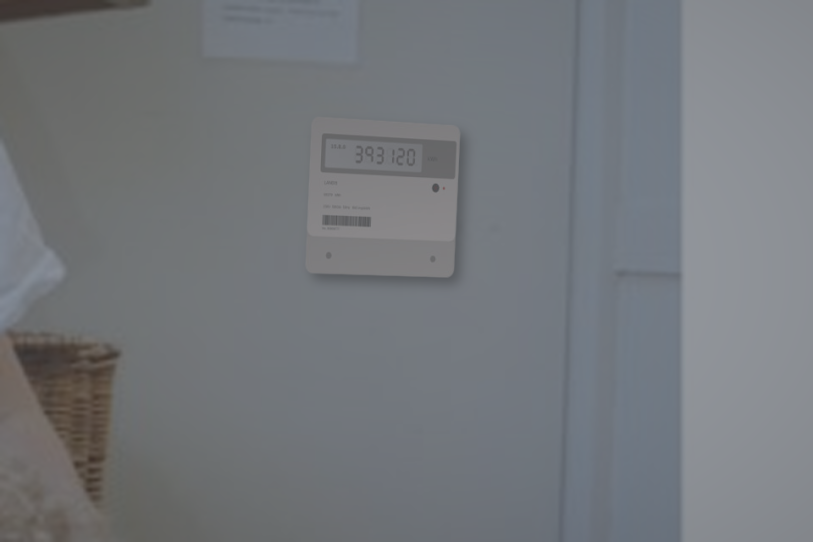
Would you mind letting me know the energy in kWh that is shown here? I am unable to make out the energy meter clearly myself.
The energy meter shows 393120 kWh
